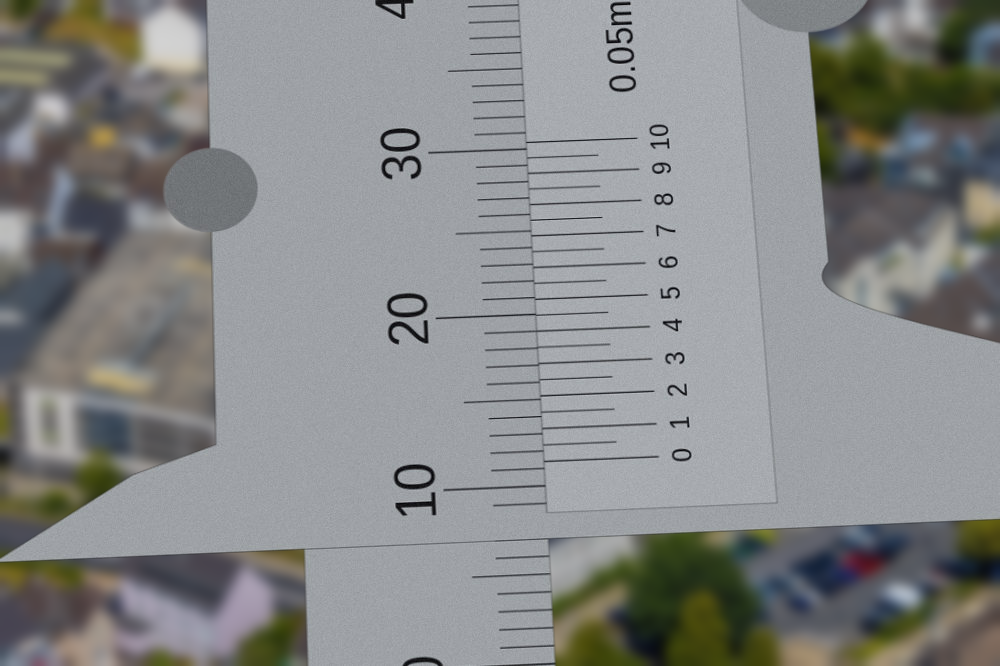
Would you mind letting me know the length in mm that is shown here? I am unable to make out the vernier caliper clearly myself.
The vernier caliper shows 11.4 mm
